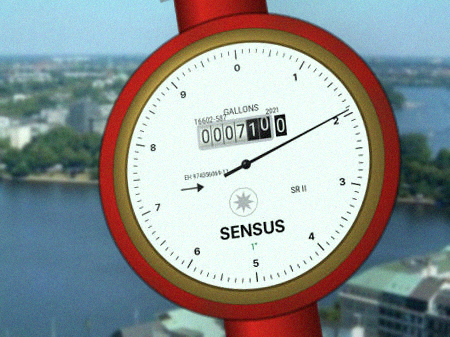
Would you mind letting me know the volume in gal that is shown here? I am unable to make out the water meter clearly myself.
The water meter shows 7101.9 gal
